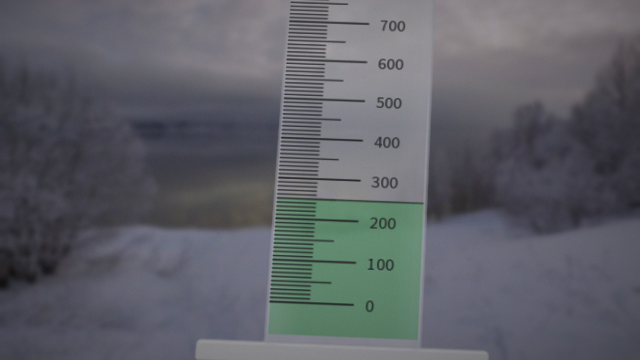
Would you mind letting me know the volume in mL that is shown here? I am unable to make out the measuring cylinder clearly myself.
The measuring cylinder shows 250 mL
